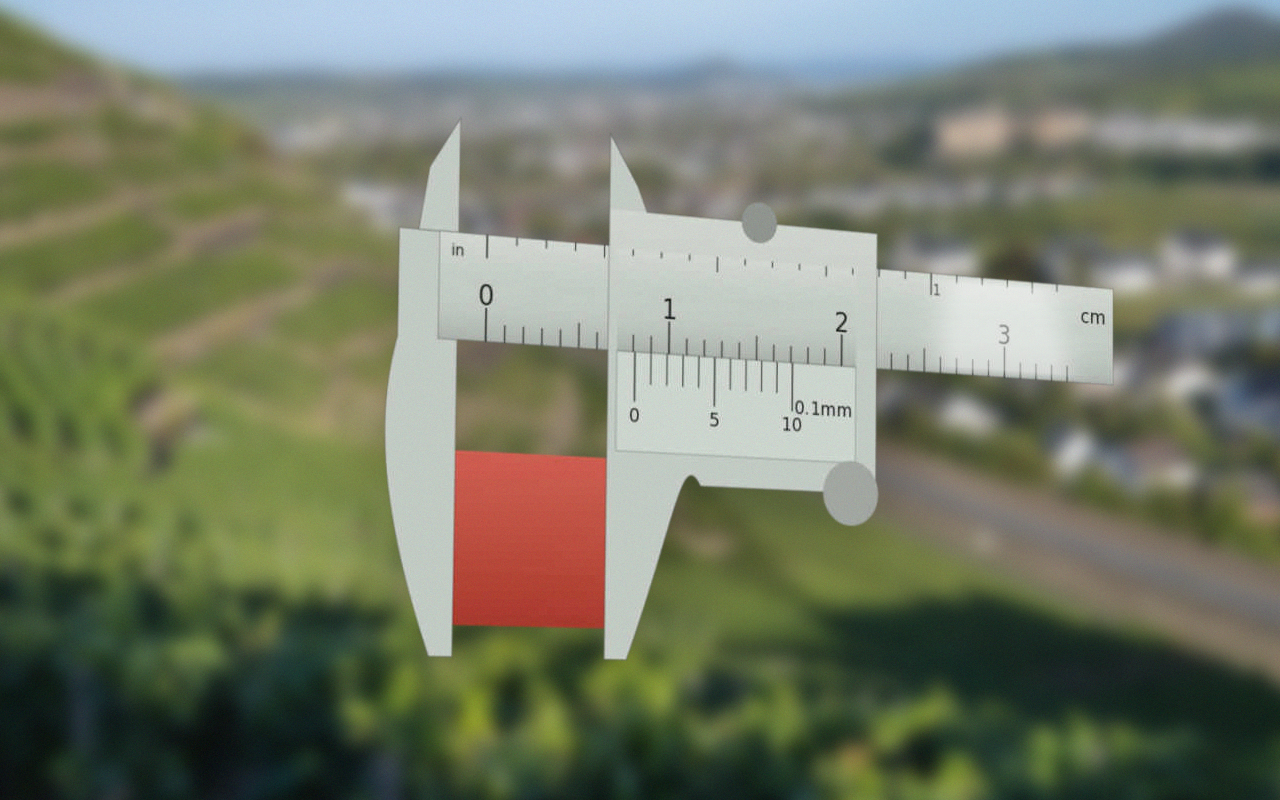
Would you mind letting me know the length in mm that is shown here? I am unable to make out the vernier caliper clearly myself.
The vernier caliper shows 8.1 mm
